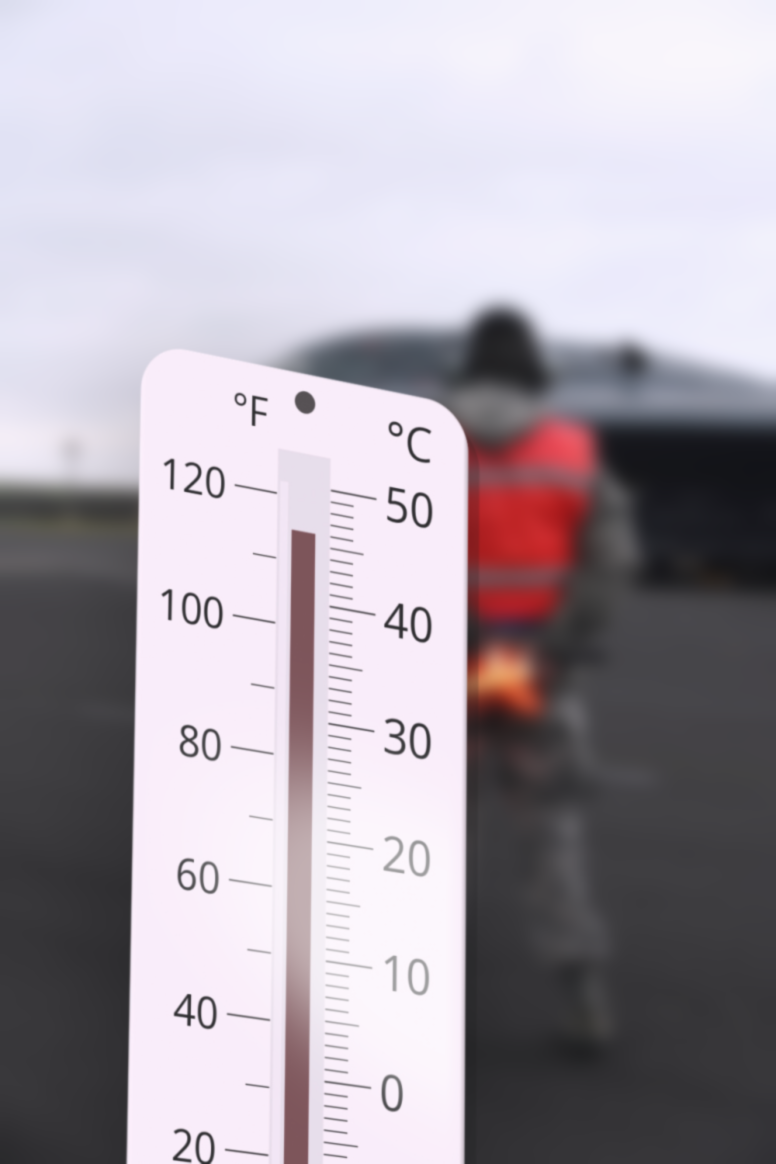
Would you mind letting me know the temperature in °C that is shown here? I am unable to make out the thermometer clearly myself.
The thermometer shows 46 °C
